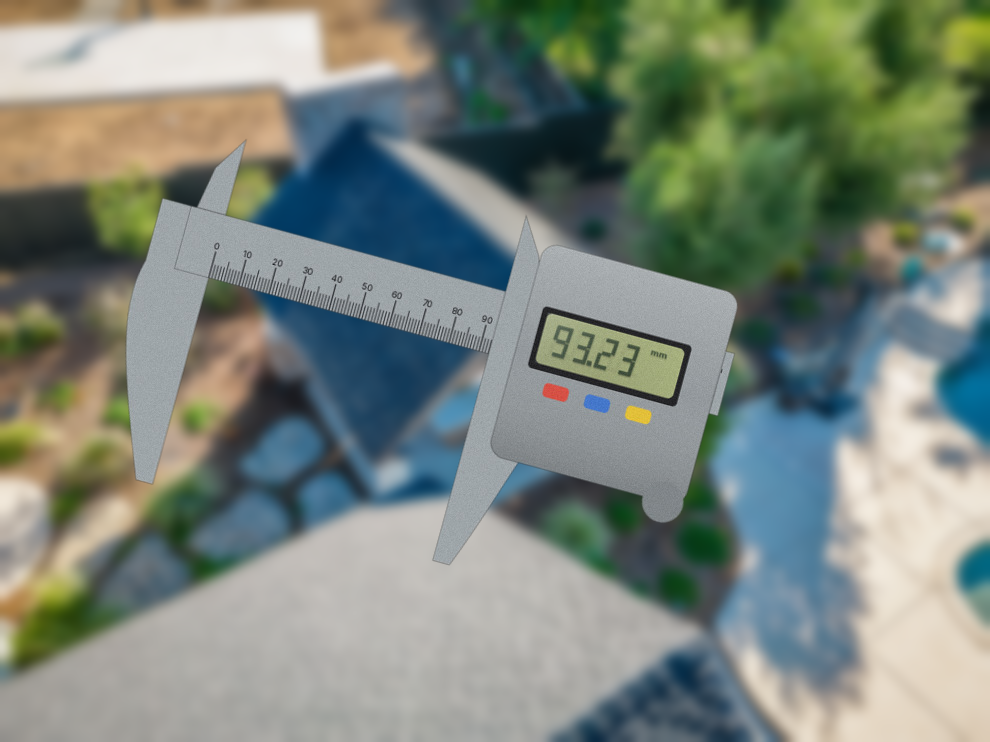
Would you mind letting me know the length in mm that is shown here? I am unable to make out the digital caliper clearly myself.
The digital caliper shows 93.23 mm
